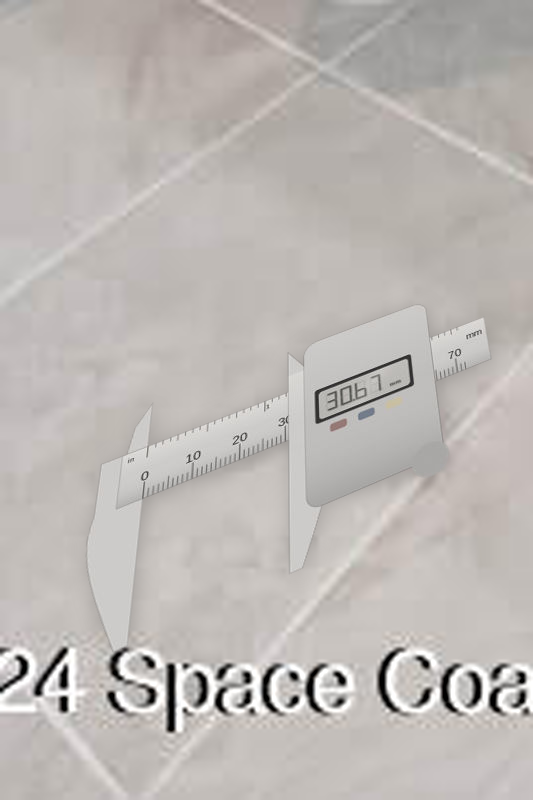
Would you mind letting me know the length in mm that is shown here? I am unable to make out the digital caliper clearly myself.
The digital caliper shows 30.67 mm
